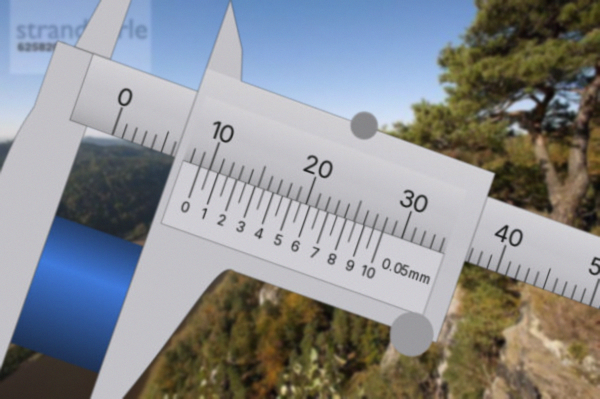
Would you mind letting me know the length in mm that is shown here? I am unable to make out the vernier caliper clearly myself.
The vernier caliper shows 9.0 mm
